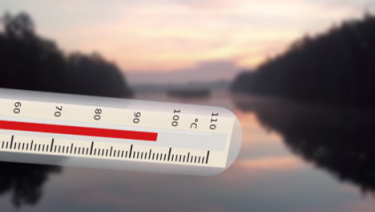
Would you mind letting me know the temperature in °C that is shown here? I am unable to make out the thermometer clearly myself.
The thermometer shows 96 °C
